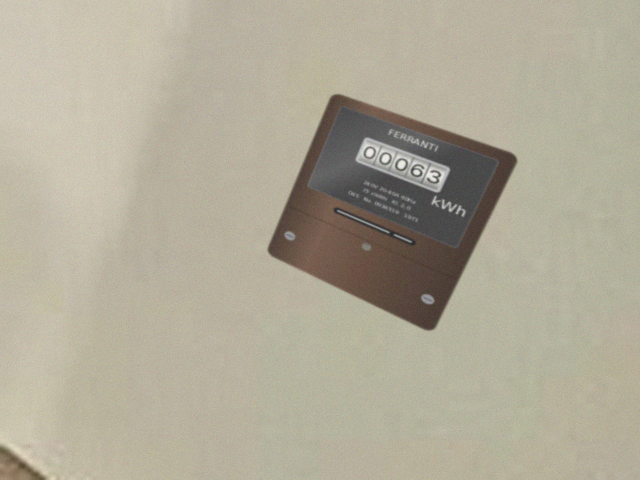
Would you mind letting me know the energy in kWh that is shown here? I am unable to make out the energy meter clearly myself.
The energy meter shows 63 kWh
